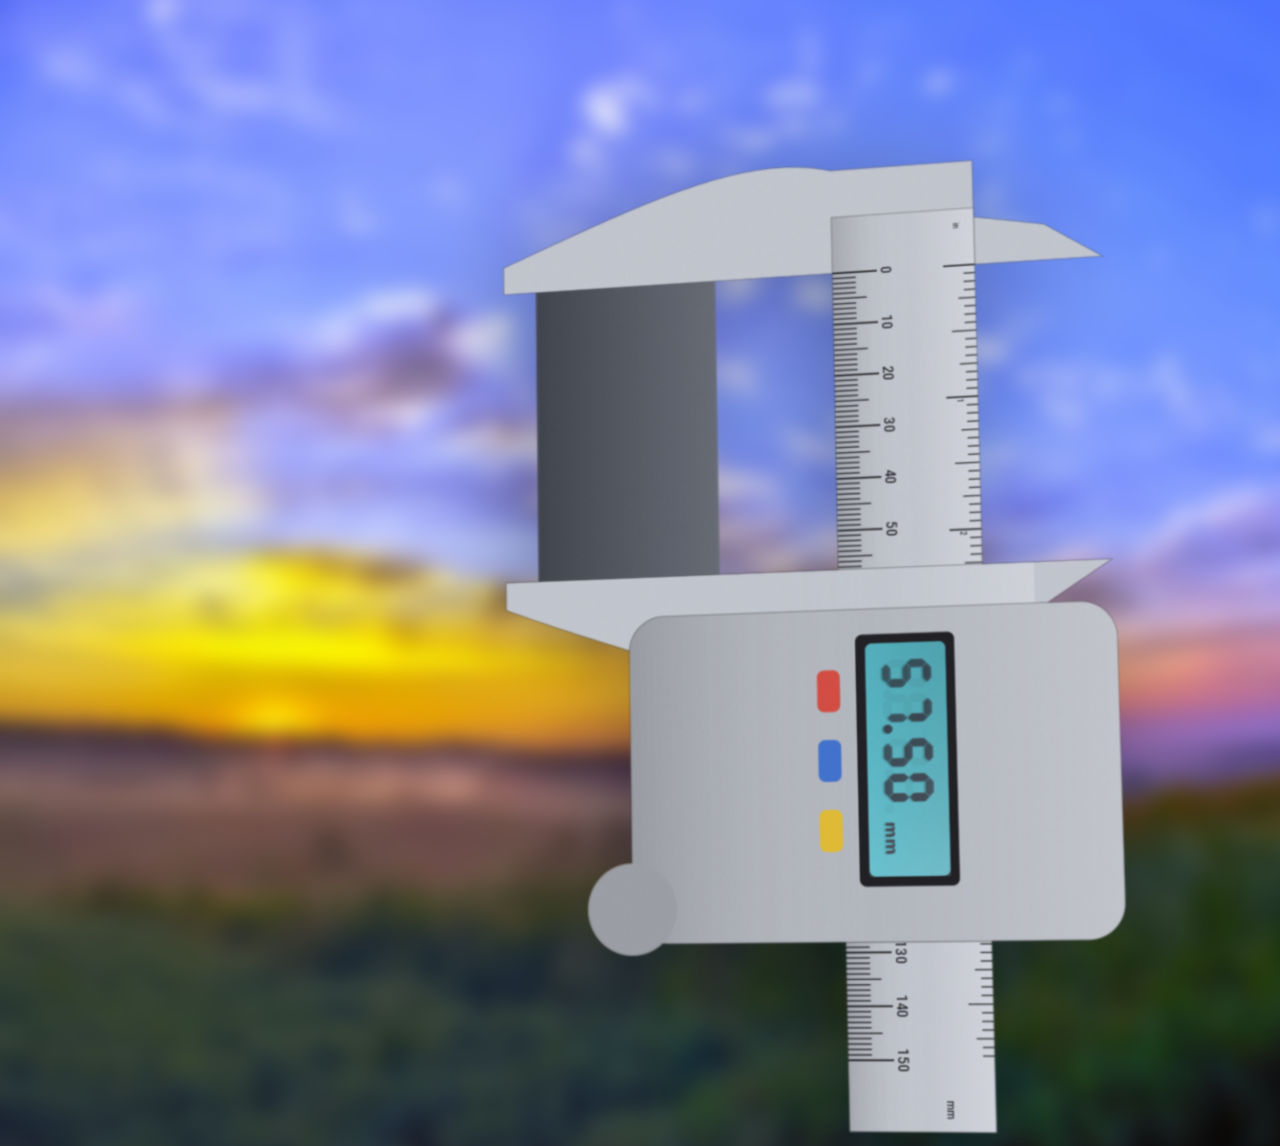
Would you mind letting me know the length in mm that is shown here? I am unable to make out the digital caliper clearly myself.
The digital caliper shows 57.50 mm
